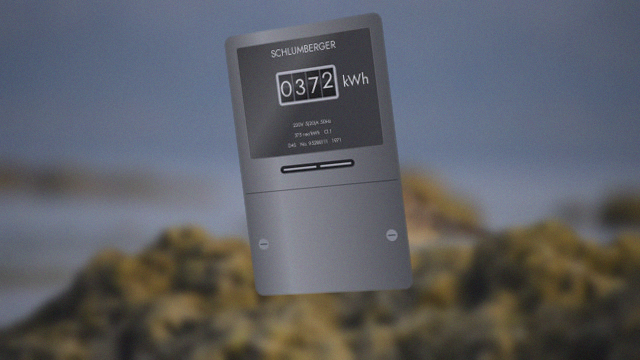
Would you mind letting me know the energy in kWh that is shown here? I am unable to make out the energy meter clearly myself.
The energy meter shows 372 kWh
